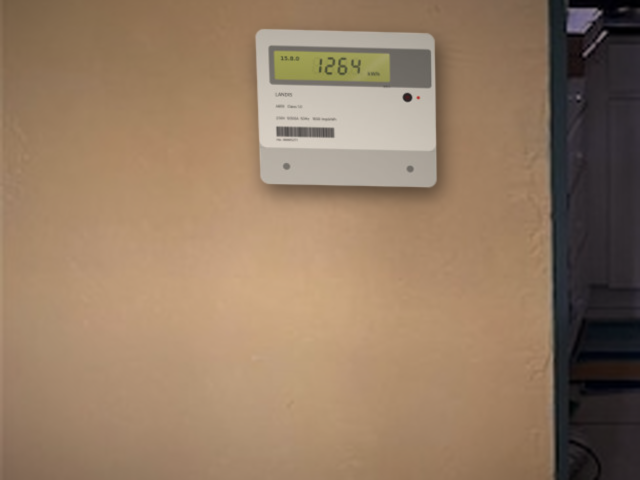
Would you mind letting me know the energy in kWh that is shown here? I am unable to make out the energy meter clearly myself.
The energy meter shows 1264 kWh
